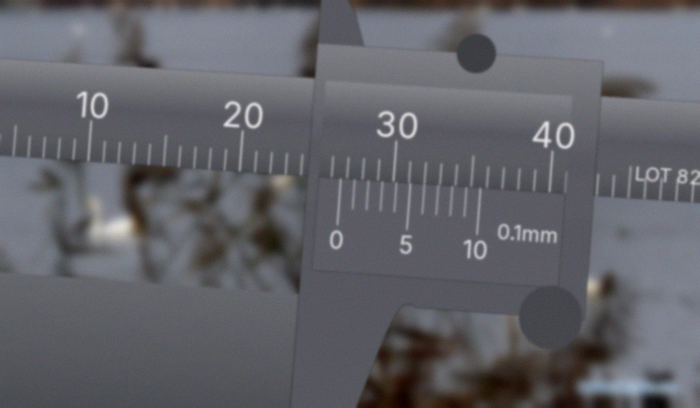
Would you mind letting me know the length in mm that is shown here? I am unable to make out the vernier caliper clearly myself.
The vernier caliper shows 26.6 mm
